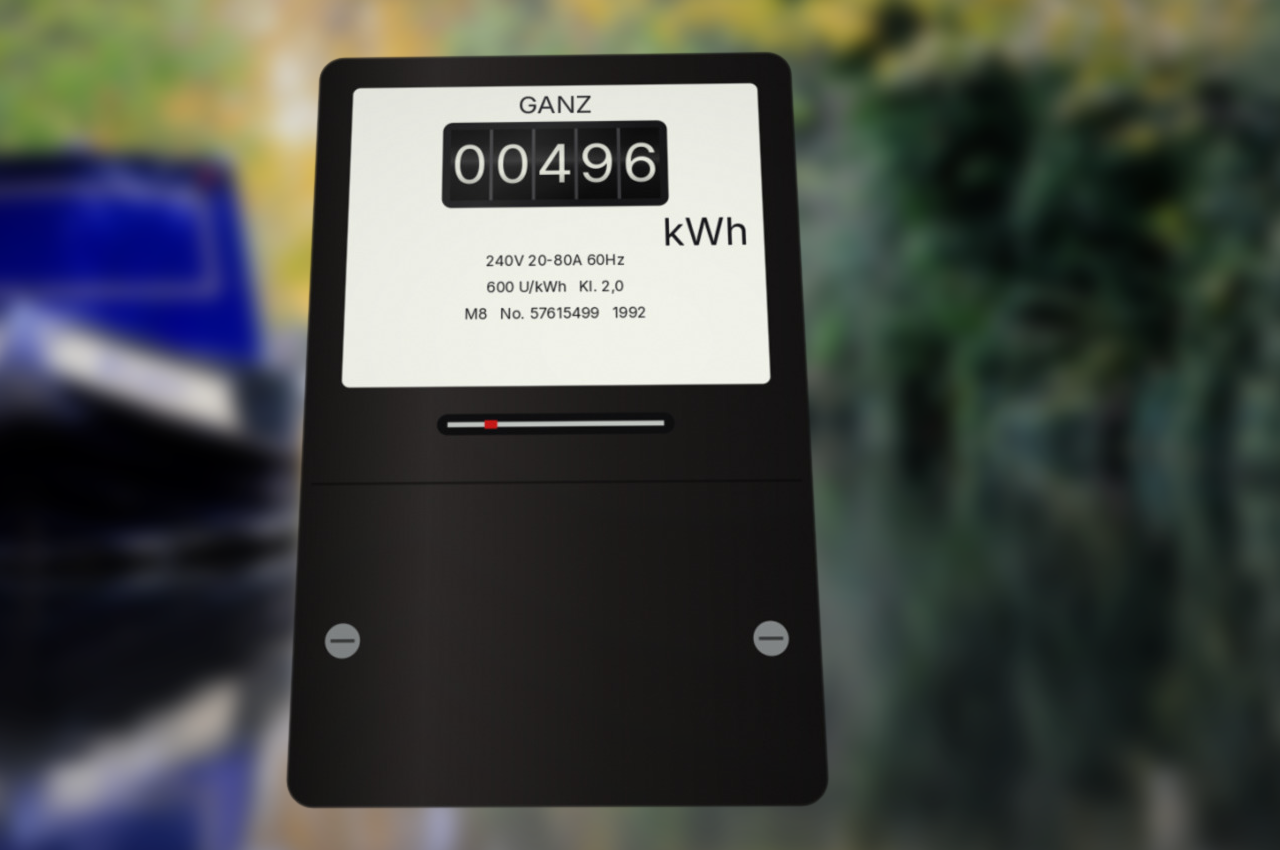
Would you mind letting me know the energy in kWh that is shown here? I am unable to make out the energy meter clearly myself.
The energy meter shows 496 kWh
